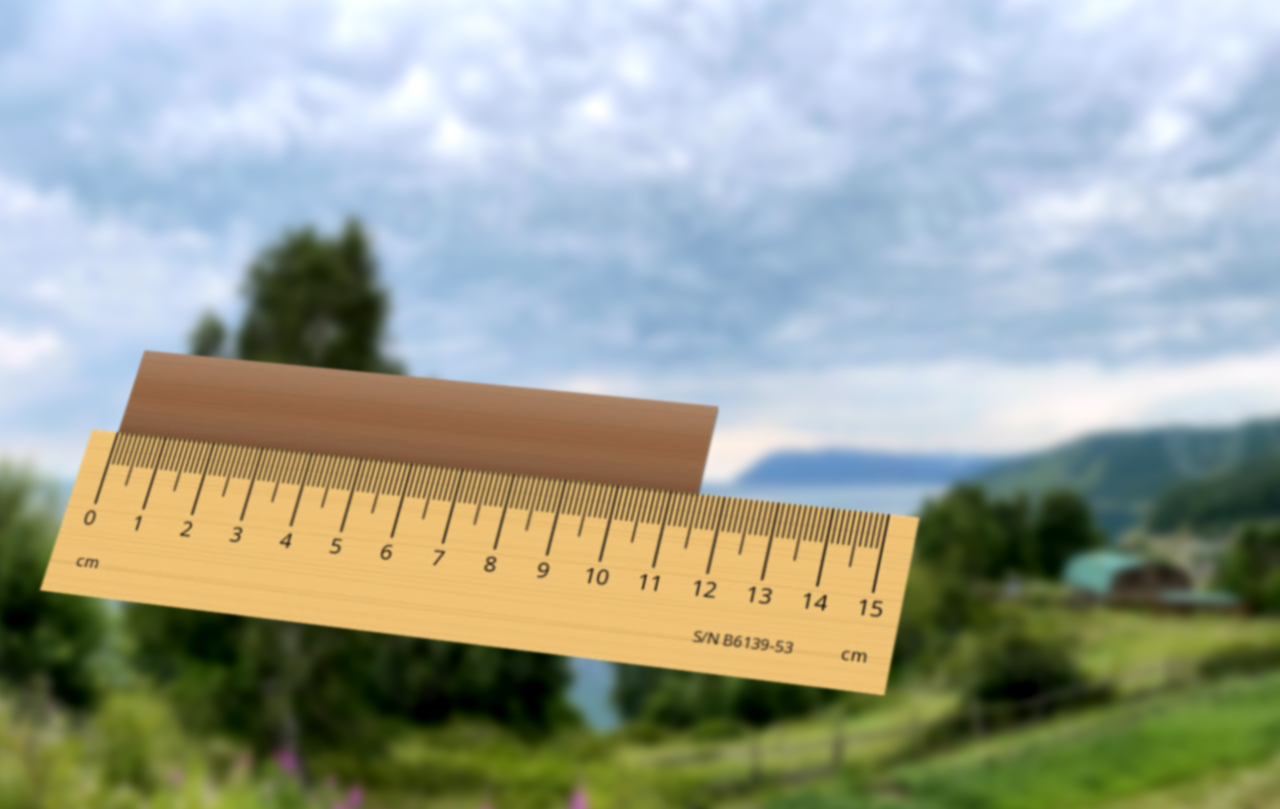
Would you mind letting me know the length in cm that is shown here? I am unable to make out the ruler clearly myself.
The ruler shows 11.5 cm
